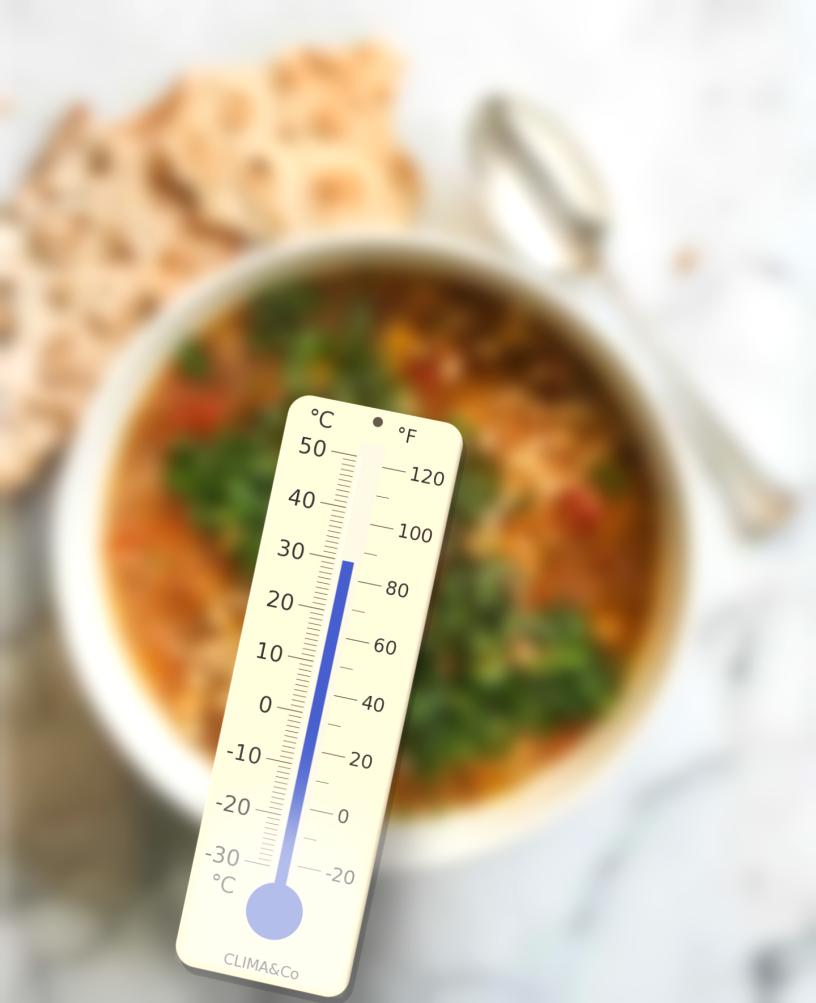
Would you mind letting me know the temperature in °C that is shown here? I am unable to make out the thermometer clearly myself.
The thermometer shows 30 °C
